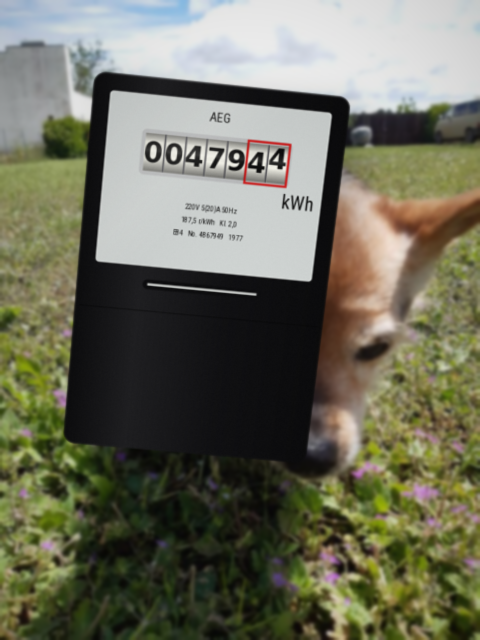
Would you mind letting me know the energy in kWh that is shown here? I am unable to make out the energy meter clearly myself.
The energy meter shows 479.44 kWh
